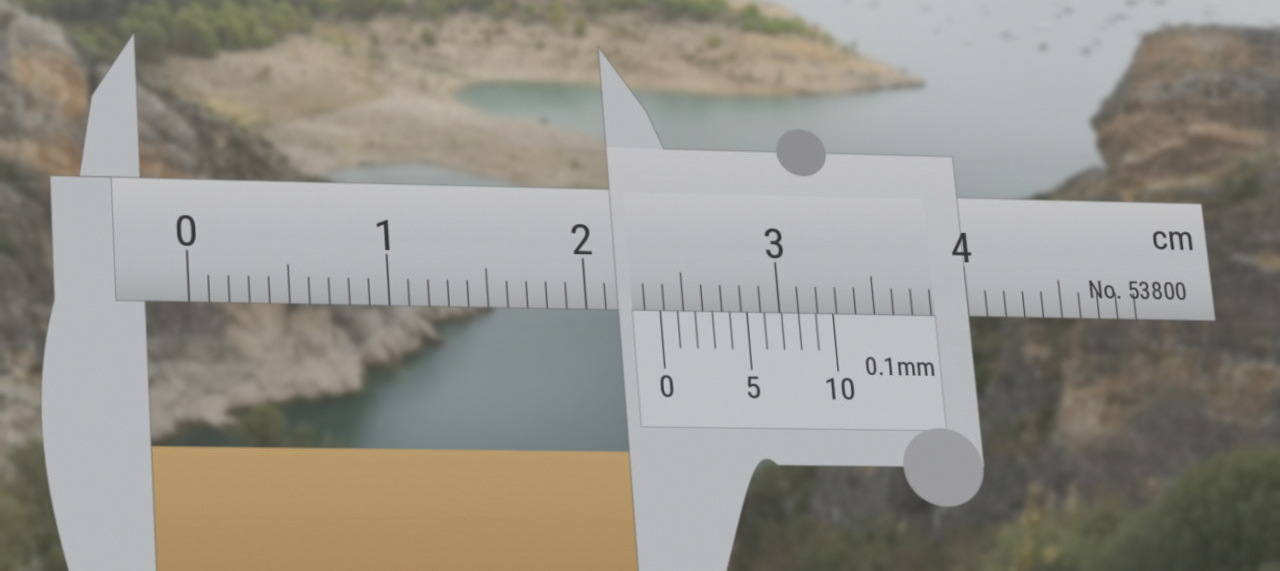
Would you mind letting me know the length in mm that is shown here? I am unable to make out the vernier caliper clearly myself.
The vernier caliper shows 23.8 mm
